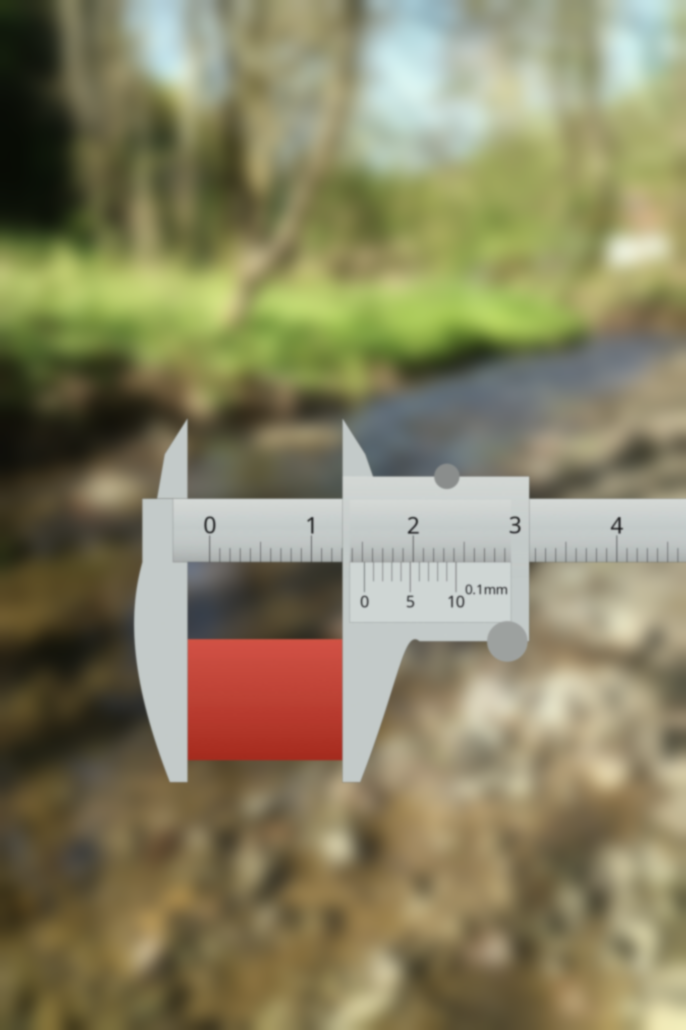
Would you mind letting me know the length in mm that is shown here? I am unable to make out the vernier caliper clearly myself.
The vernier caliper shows 15.2 mm
